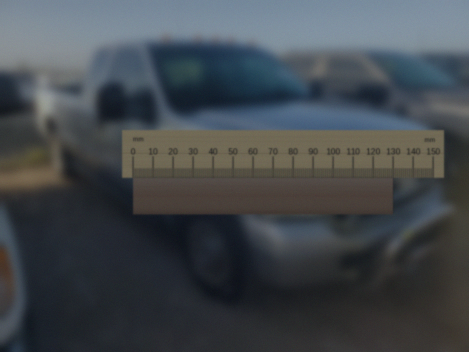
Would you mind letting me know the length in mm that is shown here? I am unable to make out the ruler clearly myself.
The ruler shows 130 mm
